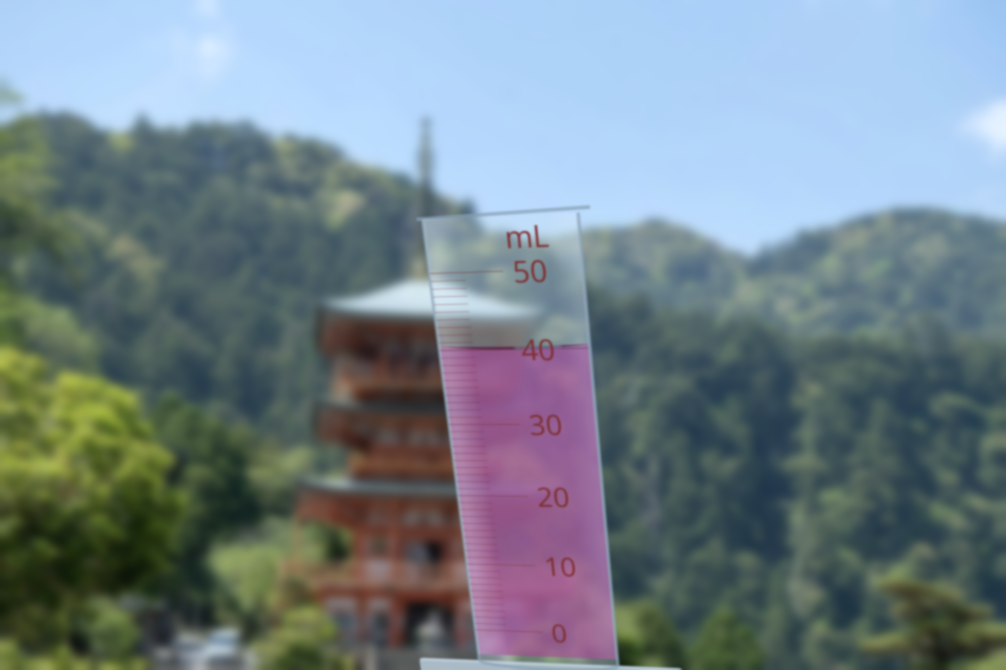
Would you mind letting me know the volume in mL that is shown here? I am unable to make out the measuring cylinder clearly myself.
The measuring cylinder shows 40 mL
